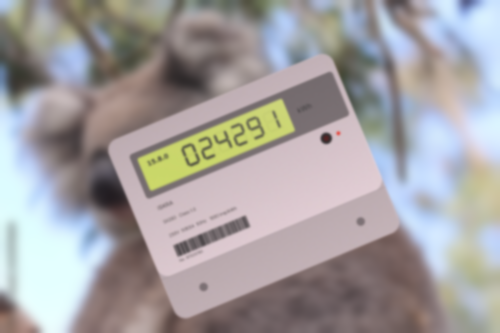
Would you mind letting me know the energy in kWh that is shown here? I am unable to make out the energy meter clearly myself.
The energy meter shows 24291 kWh
